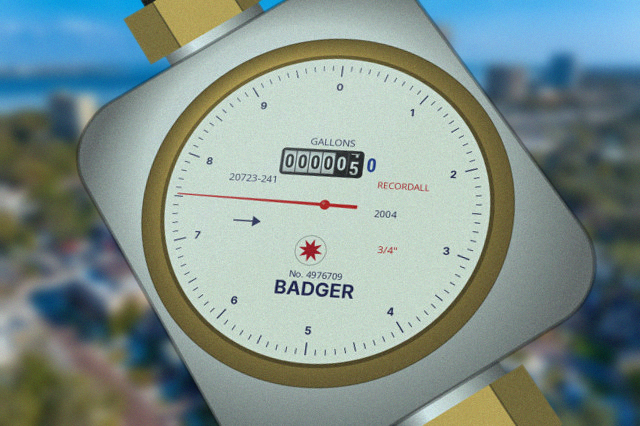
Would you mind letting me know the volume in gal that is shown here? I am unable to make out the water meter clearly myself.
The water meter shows 47.5 gal
